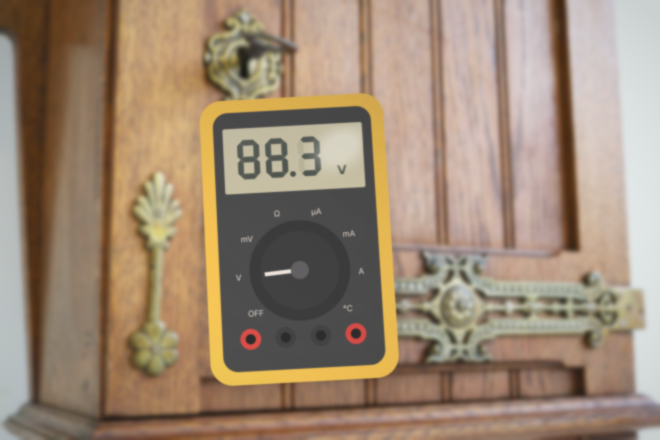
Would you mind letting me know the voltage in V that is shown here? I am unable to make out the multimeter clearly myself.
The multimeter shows 88.3 V
